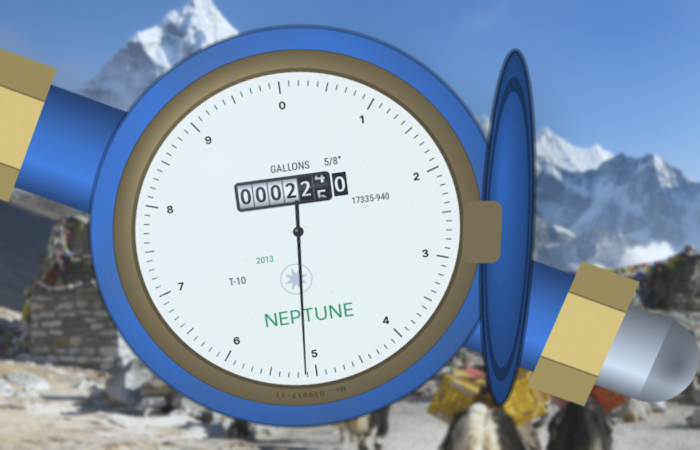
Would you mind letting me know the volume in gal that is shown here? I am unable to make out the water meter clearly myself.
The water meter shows 2245.1 gal
